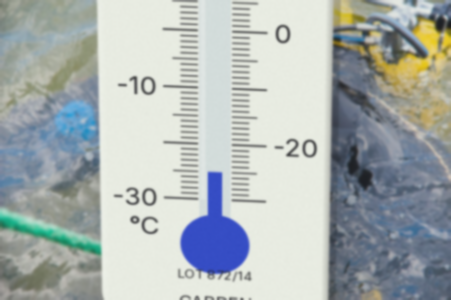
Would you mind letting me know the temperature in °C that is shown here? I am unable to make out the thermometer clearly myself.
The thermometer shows -25 °C
